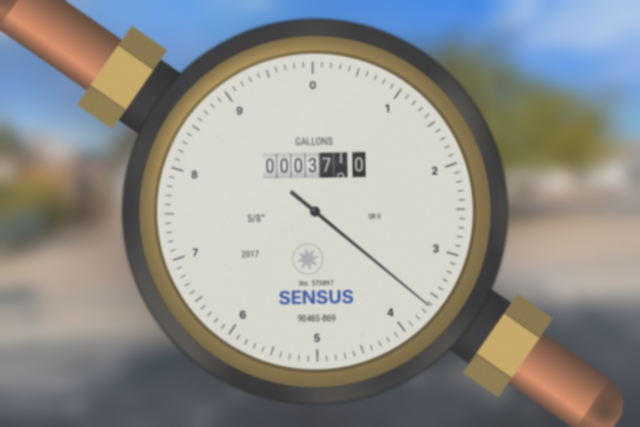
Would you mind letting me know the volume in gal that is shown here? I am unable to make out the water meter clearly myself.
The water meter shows 3713.6 gal
